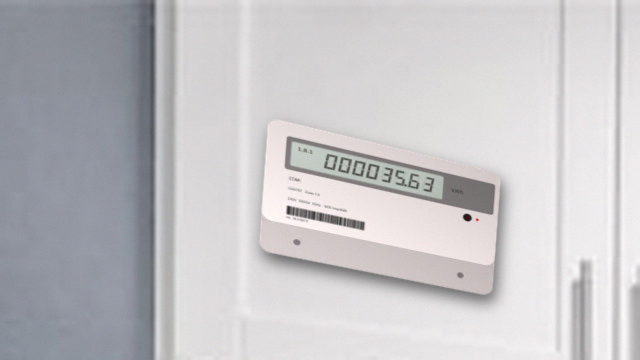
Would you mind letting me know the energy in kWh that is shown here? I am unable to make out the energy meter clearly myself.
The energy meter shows 35.63 kWh
